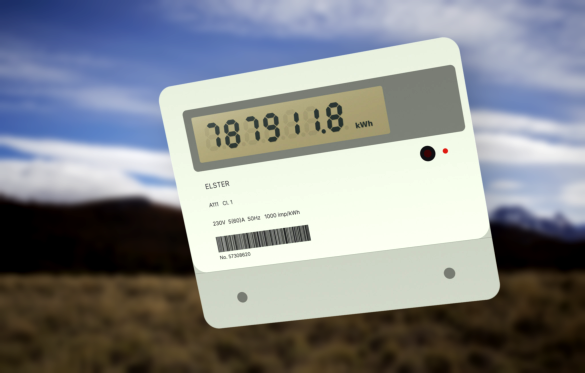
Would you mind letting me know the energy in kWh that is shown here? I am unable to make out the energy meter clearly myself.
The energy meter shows 787911.8 kWh
